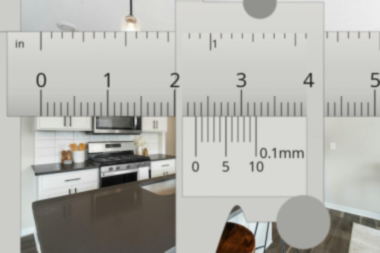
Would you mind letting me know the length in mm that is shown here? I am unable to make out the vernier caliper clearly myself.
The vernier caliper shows 23.2 mm
